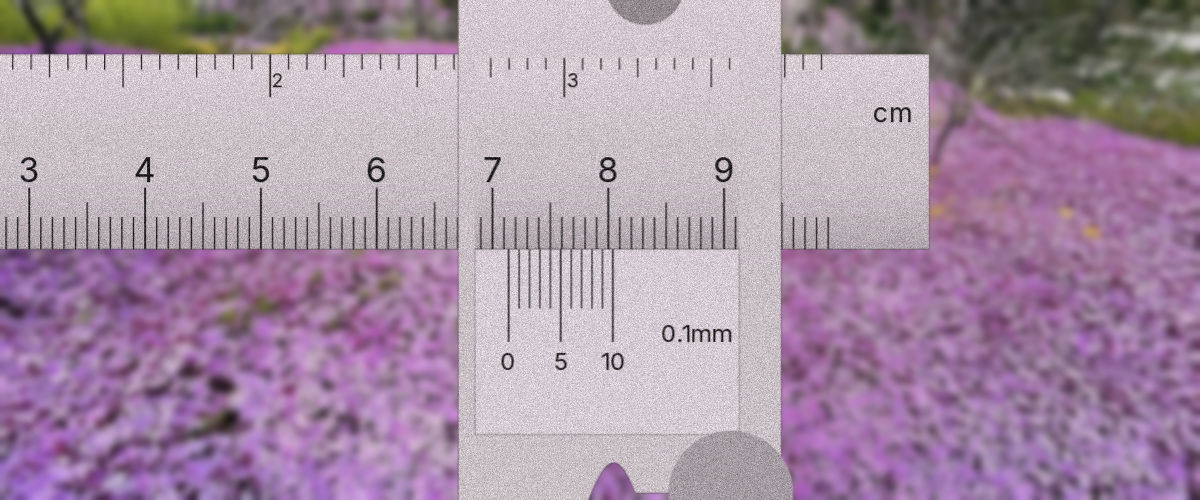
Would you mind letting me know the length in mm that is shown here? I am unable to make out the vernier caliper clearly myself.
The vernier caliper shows 71.4 mm
